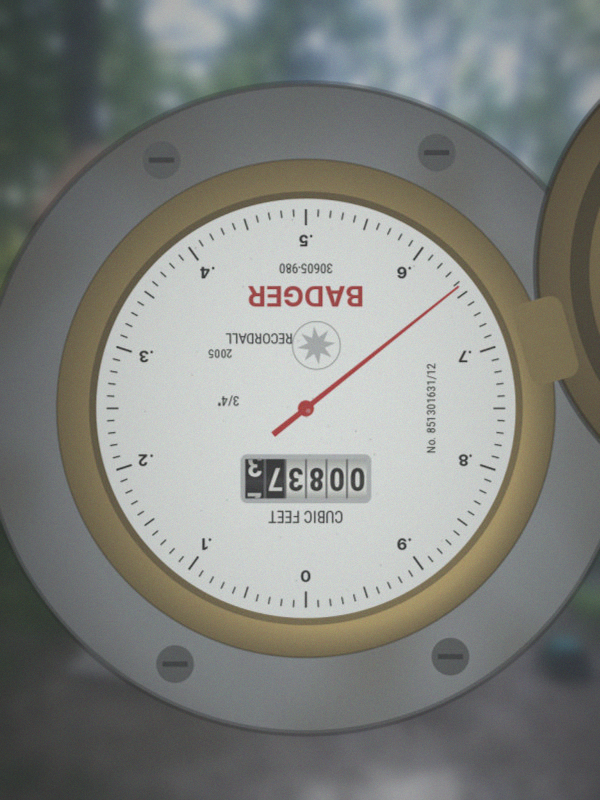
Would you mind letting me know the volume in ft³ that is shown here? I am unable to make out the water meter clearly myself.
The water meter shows 8372.64 ft³
